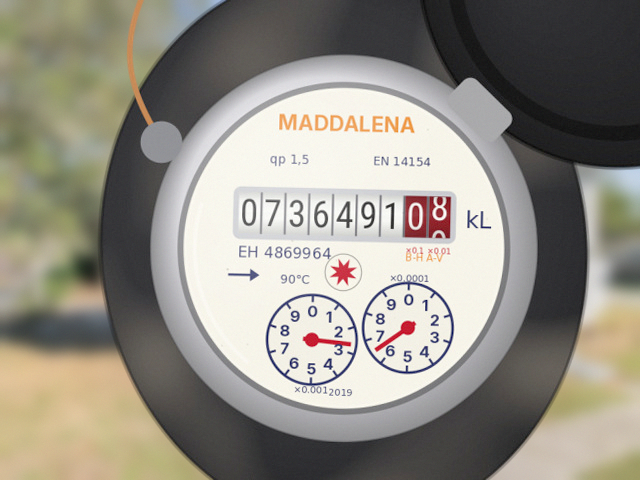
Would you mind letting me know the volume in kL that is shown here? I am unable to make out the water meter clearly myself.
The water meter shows 736491.0826 kL
